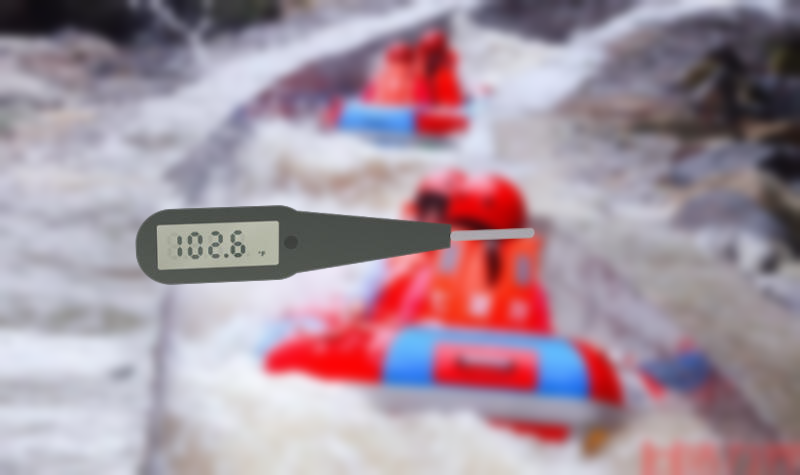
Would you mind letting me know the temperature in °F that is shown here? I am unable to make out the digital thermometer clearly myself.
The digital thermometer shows 102.6 °F
